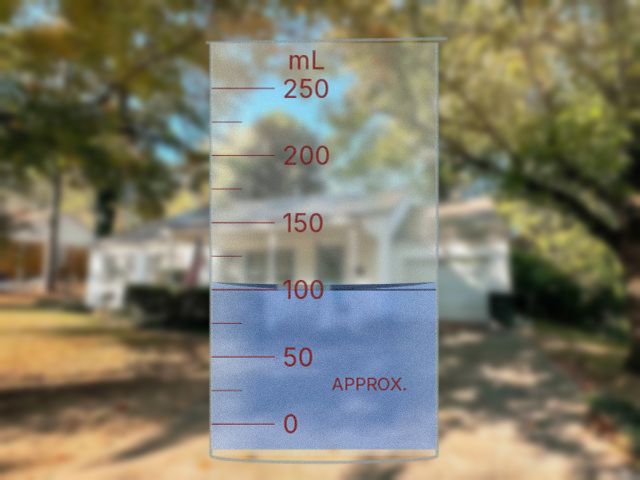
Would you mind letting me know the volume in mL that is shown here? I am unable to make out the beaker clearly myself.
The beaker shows 100 mL
